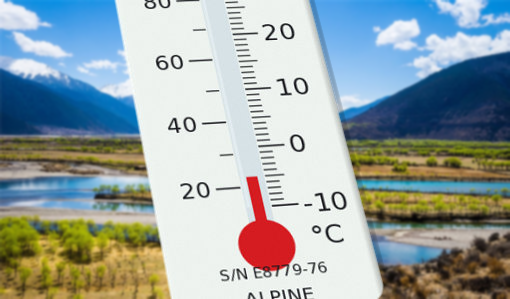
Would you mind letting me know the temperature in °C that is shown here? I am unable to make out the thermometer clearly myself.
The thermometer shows -5 °C
